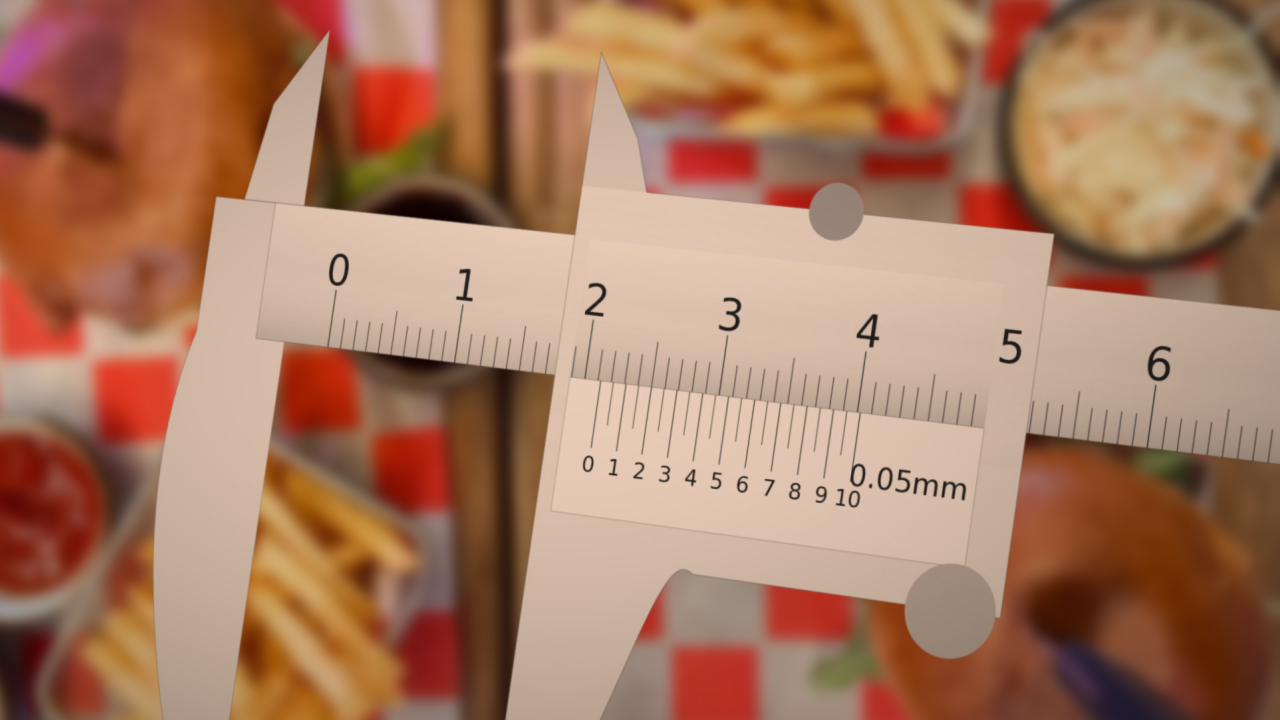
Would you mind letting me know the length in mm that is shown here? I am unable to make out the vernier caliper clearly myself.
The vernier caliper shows 21.2 mm
